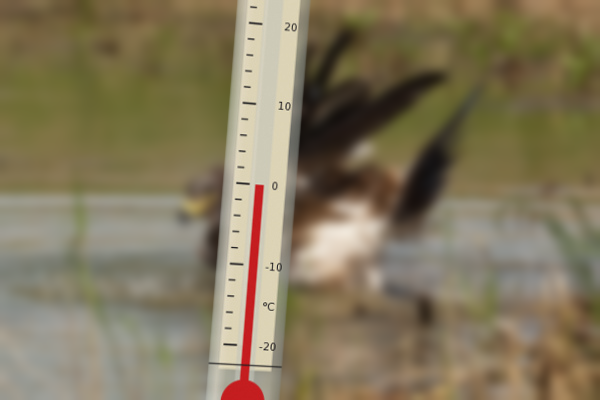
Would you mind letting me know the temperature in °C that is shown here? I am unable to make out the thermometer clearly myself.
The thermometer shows 0 °C
